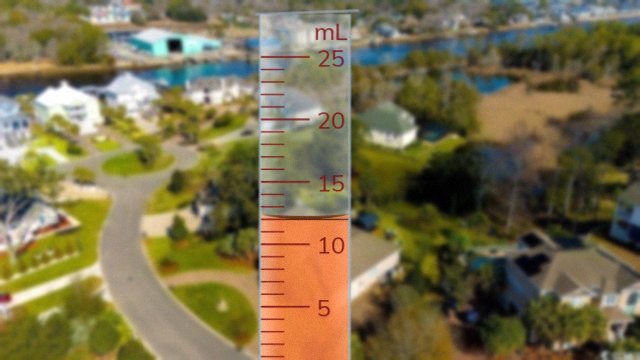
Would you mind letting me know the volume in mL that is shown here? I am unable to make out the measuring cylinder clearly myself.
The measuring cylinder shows 12 mL
